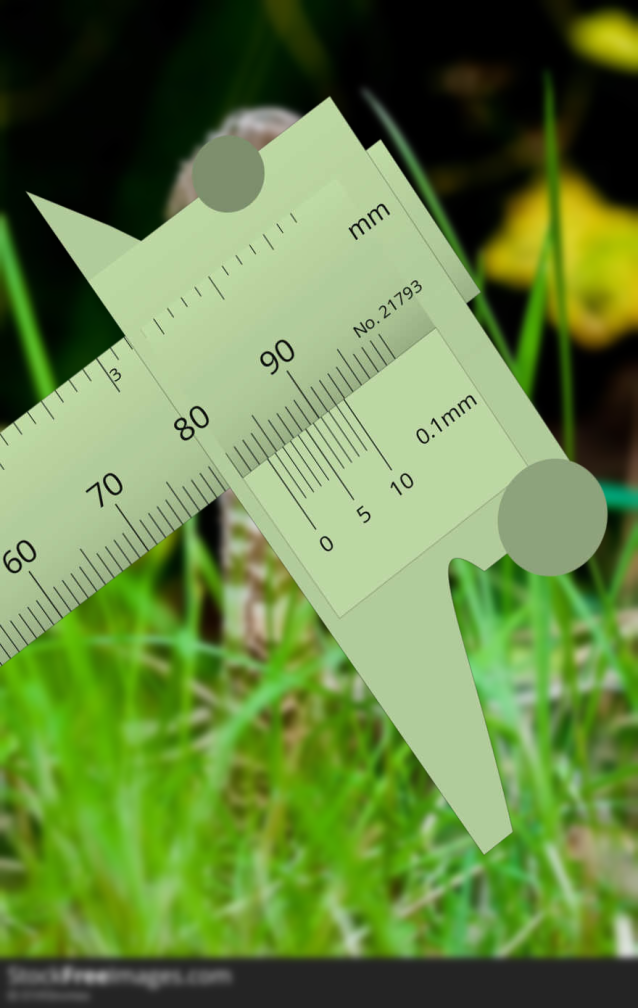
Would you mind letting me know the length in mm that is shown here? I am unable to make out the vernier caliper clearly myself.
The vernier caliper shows 83.9 mm
